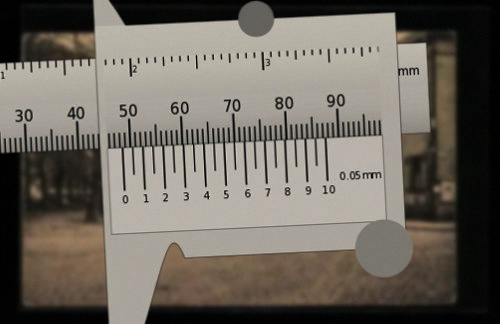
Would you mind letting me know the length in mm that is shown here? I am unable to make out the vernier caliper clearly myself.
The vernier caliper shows 48.5 mm
